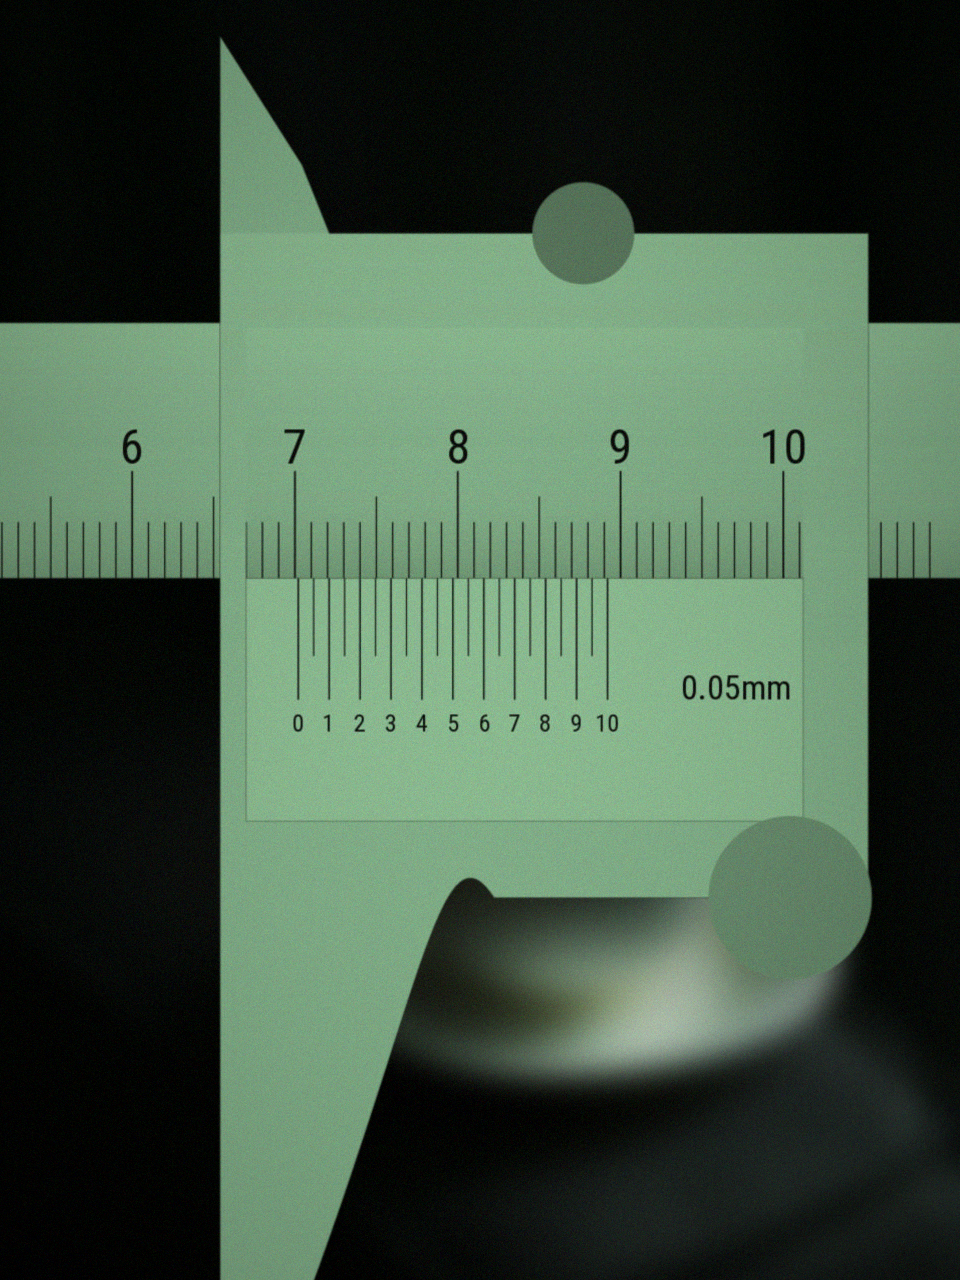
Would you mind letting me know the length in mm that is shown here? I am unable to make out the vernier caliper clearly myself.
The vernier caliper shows 70.2 mm
